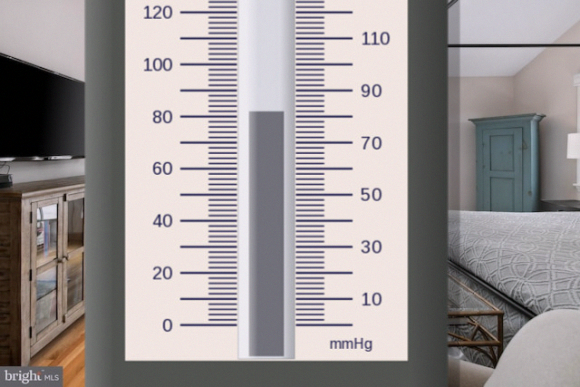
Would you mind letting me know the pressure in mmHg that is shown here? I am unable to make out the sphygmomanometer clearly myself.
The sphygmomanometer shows 82 mmHg
